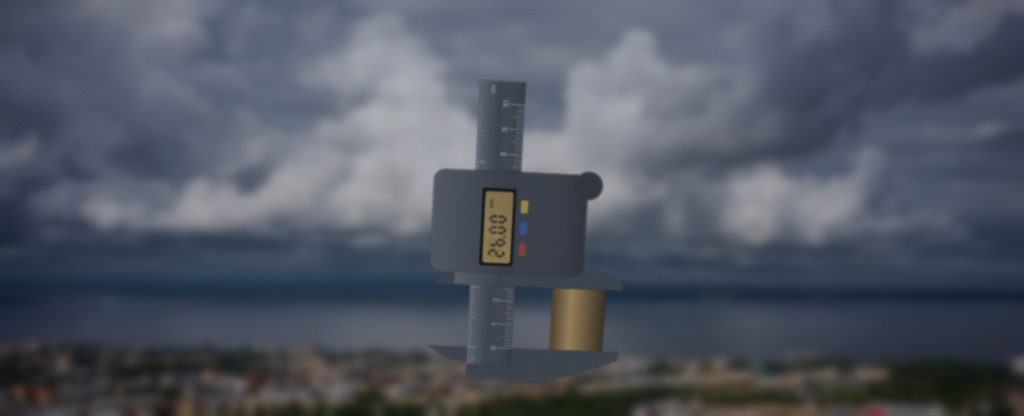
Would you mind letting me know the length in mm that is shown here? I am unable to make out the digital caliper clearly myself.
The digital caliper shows 26.00 mm
